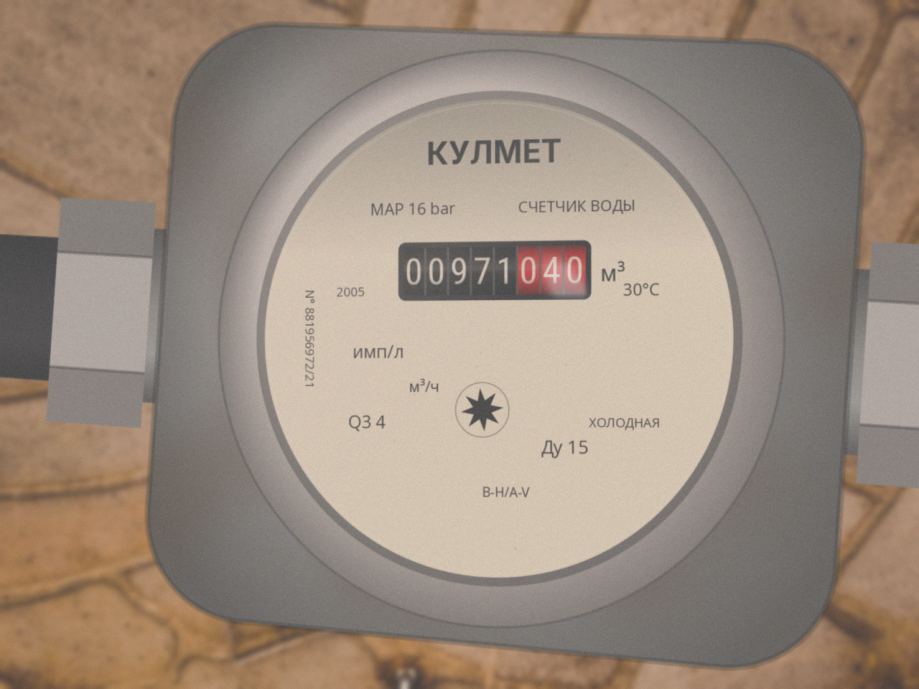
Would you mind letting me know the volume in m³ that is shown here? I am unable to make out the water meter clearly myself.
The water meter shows 971.040 m³
